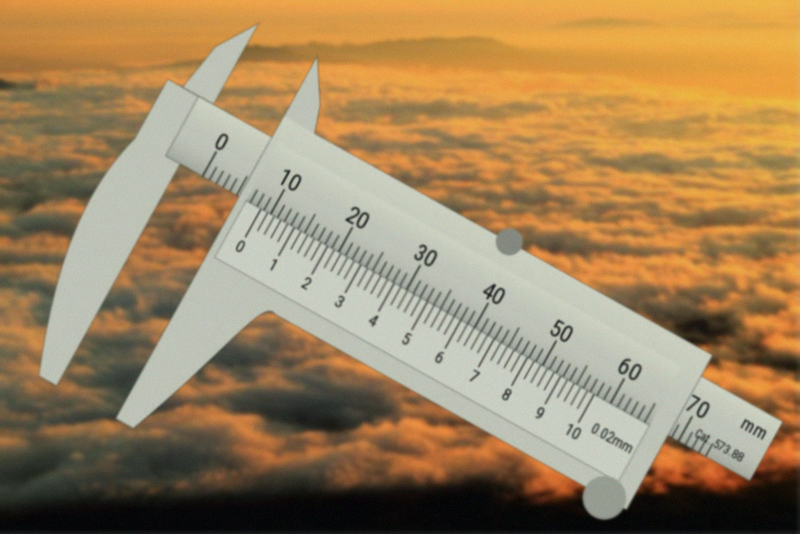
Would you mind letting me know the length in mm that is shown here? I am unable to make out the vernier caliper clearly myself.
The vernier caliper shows 8.6 mm
